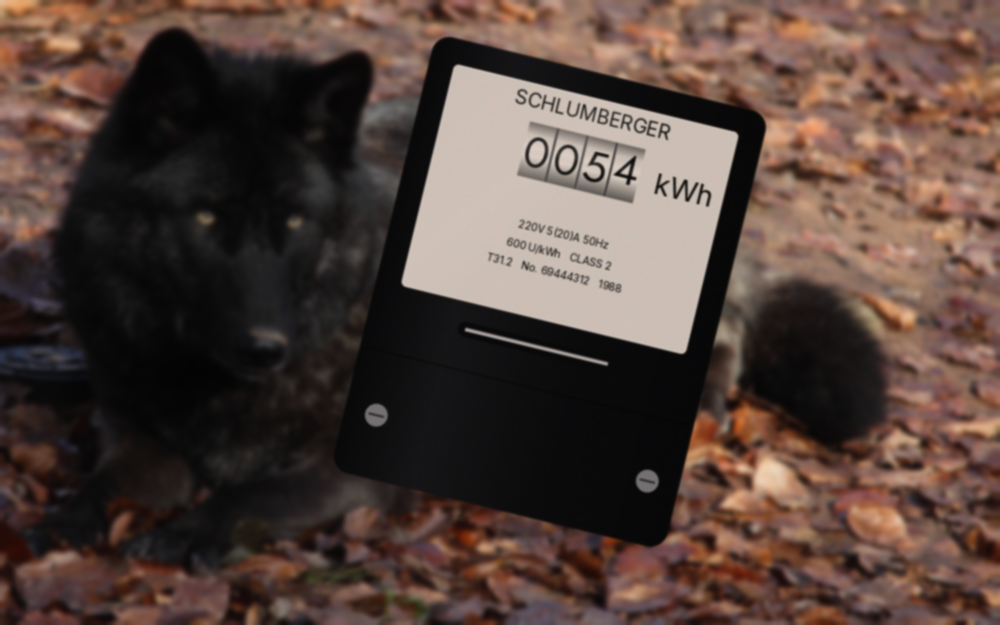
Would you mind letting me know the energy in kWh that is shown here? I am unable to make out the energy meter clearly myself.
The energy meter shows 54 kWh
